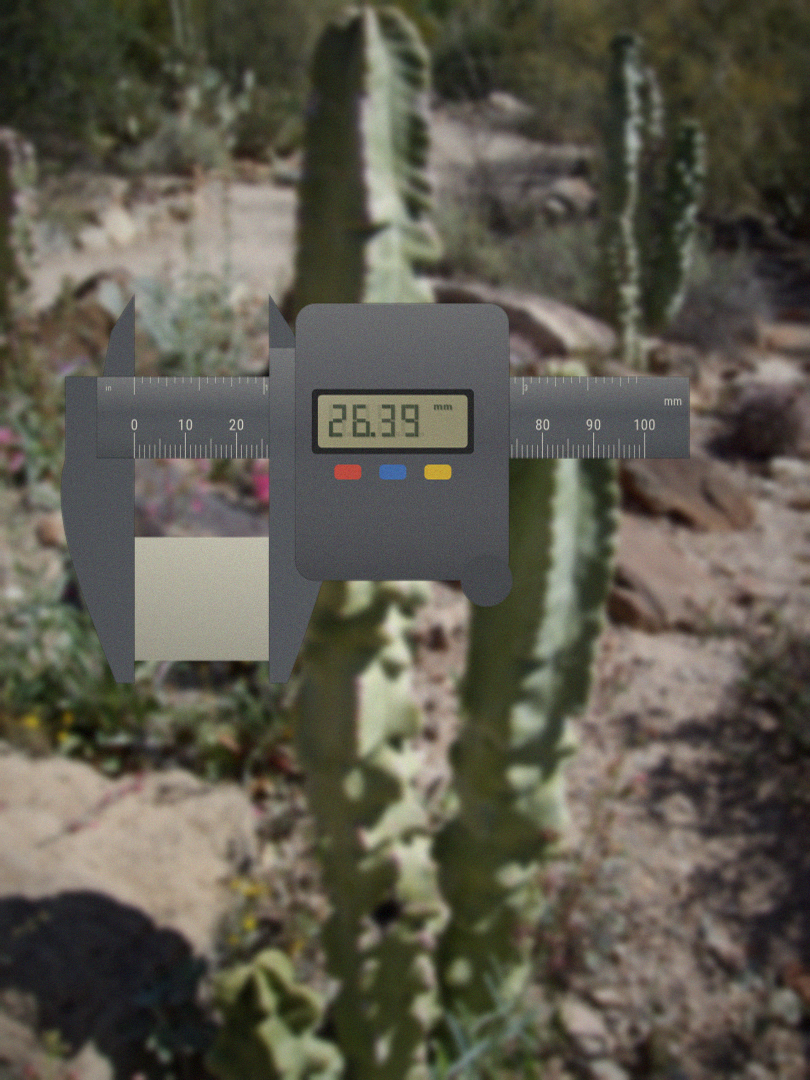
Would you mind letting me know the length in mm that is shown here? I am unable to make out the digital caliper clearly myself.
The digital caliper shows 26.39 mm
